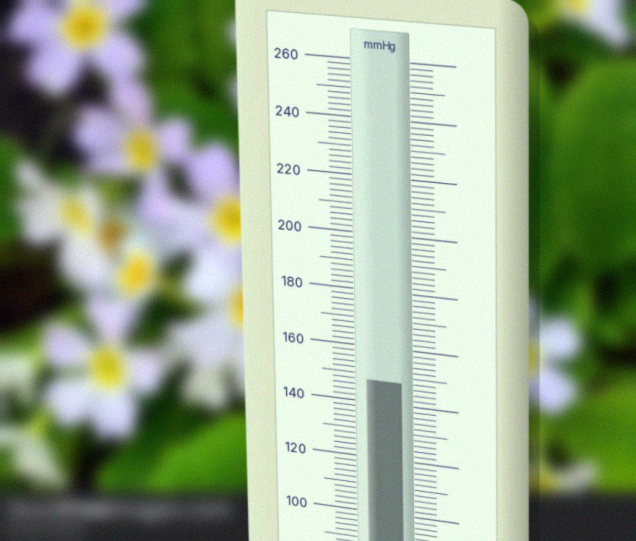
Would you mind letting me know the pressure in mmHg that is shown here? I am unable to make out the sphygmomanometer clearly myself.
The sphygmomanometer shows 148 mmHg
